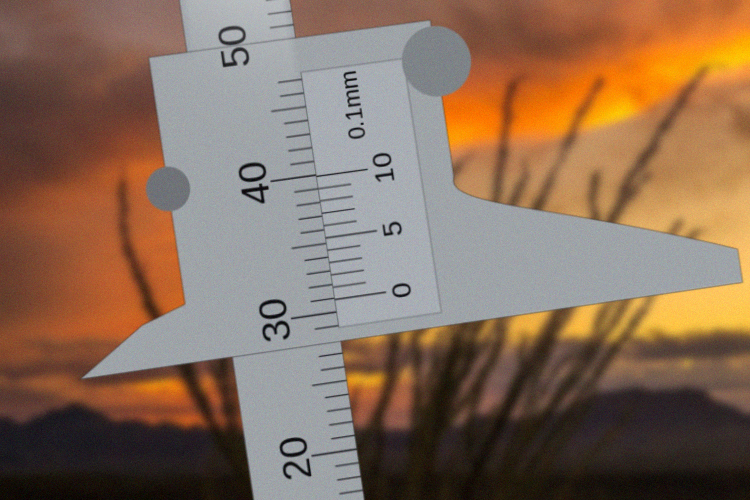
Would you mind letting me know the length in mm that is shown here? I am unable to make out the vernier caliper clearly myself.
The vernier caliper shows 30.9 mm
